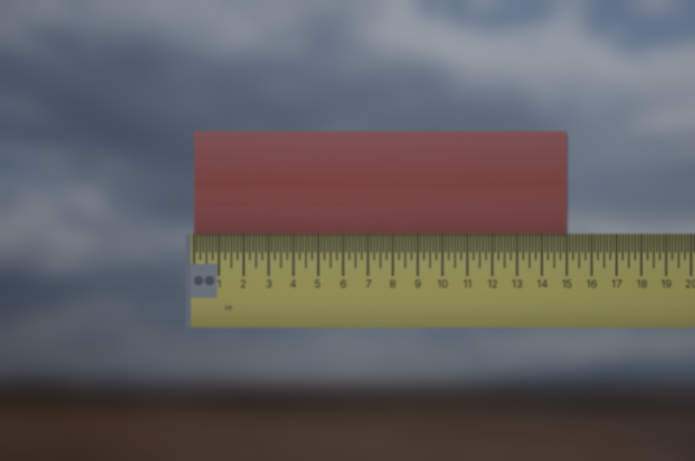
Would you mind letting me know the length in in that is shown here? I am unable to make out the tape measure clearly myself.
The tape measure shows 15 in
